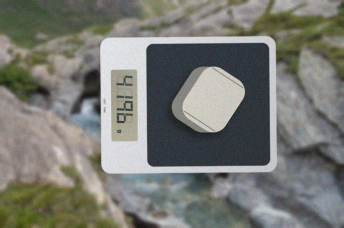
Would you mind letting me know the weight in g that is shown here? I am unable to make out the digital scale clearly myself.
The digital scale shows 4196 g
